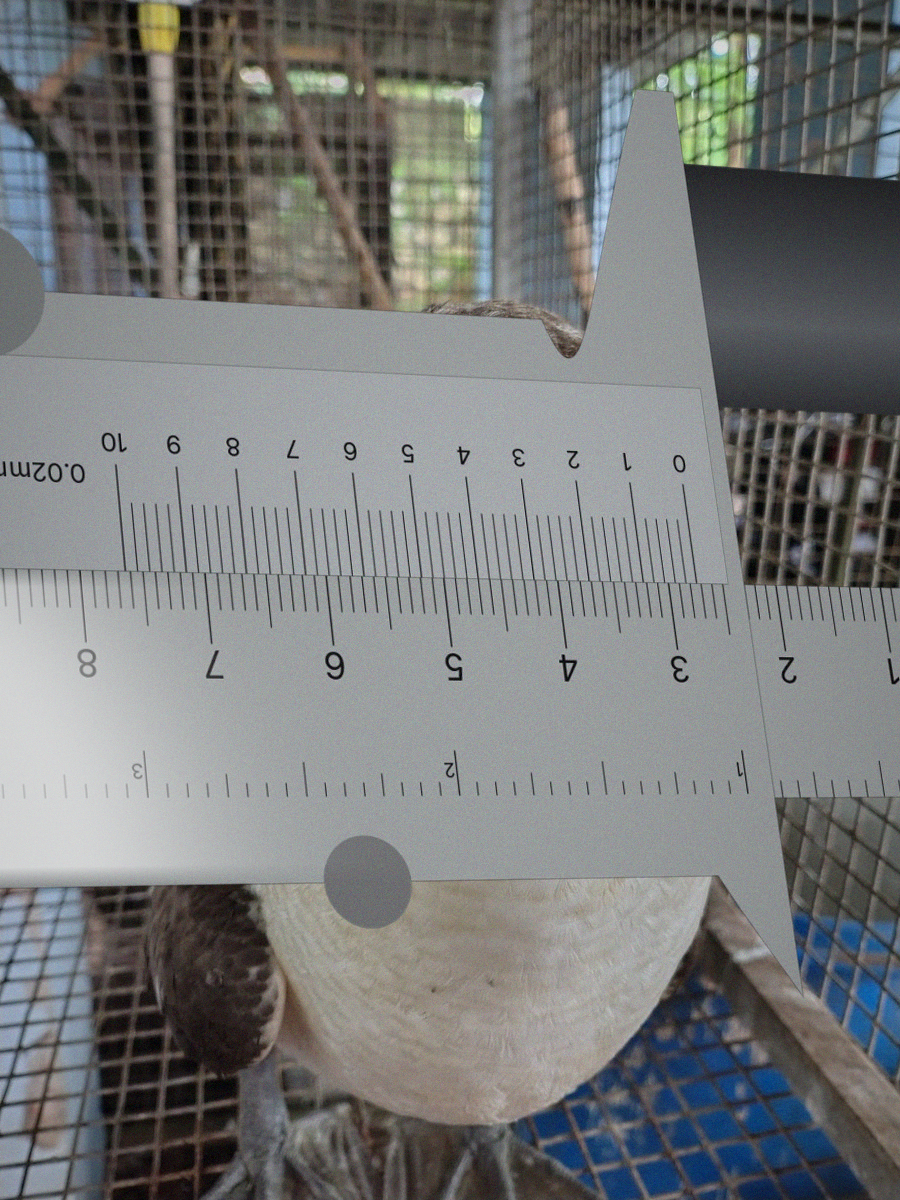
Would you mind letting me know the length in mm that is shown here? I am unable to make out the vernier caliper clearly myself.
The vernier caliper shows 27.4 mm
